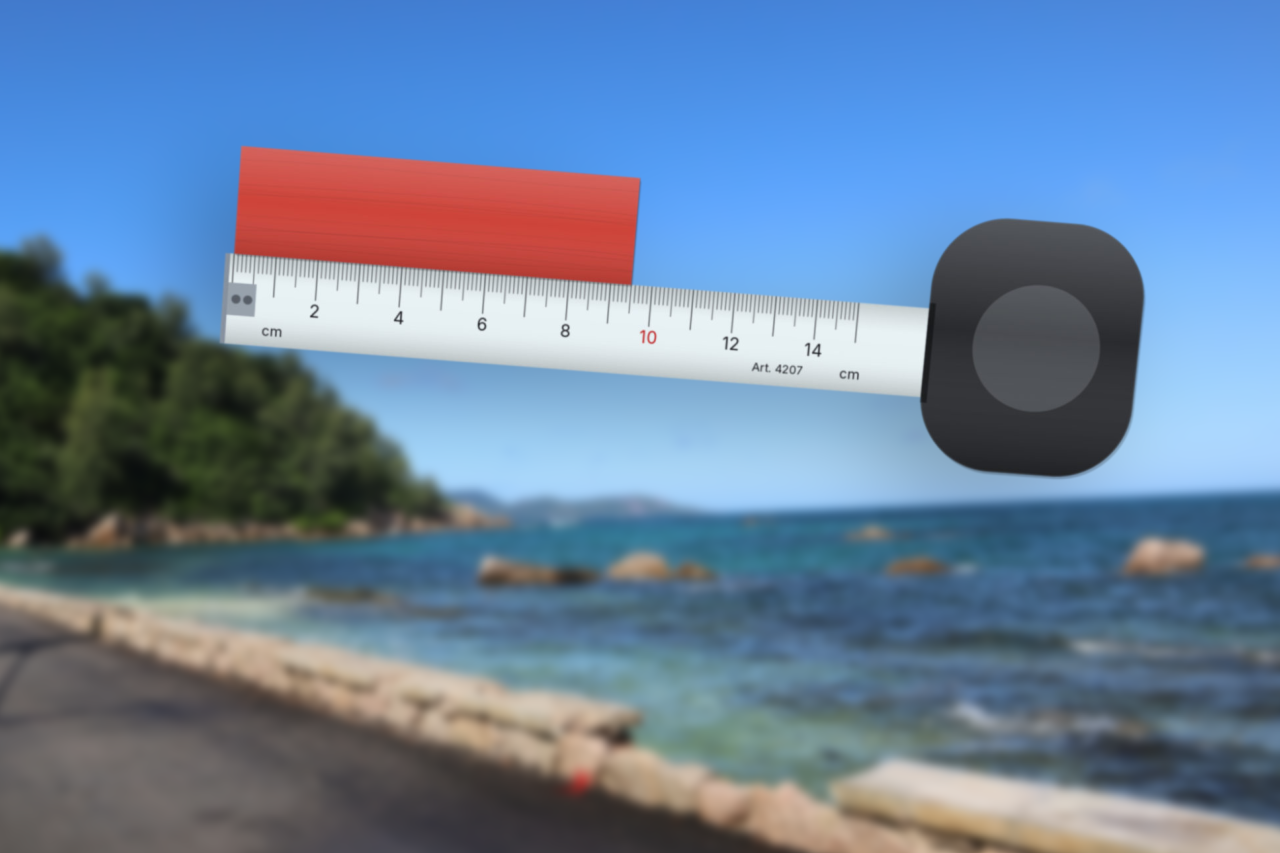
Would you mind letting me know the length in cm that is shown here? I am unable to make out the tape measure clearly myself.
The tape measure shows 9.5 cm
